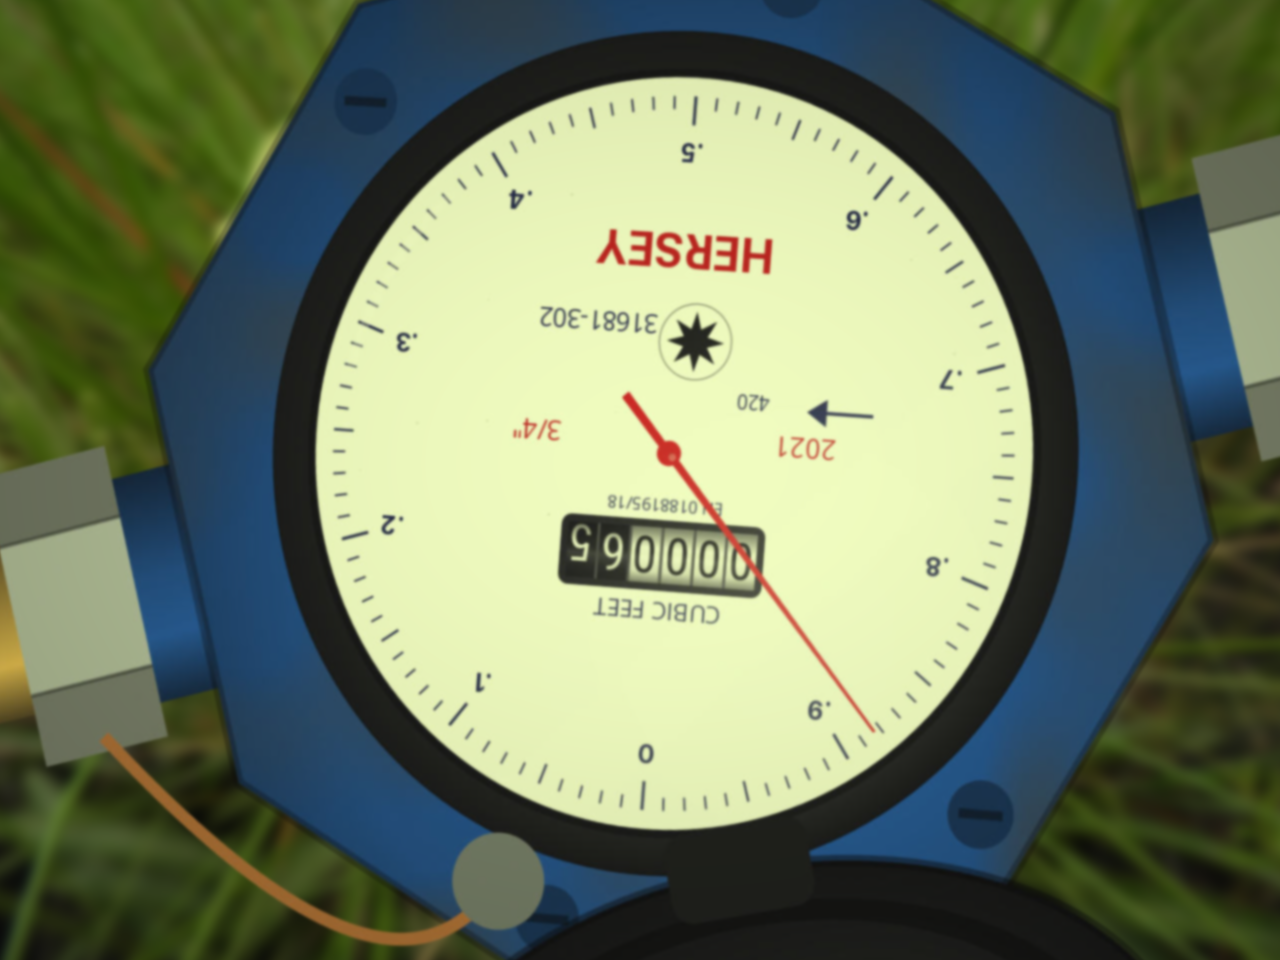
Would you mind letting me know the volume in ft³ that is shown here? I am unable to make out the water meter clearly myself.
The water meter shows 64.88 ft³
